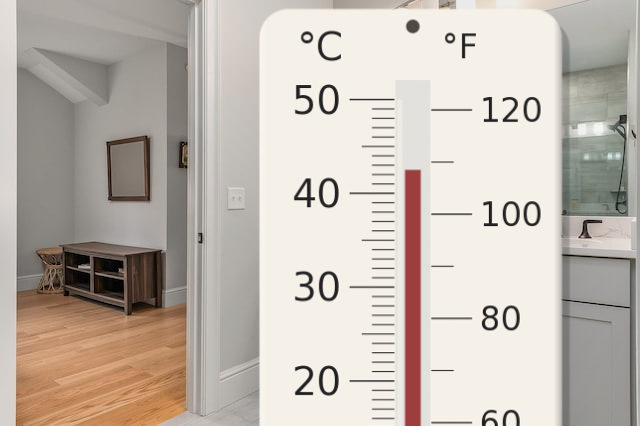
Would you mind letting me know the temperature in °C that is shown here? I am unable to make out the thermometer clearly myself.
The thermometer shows 42.5 °C
